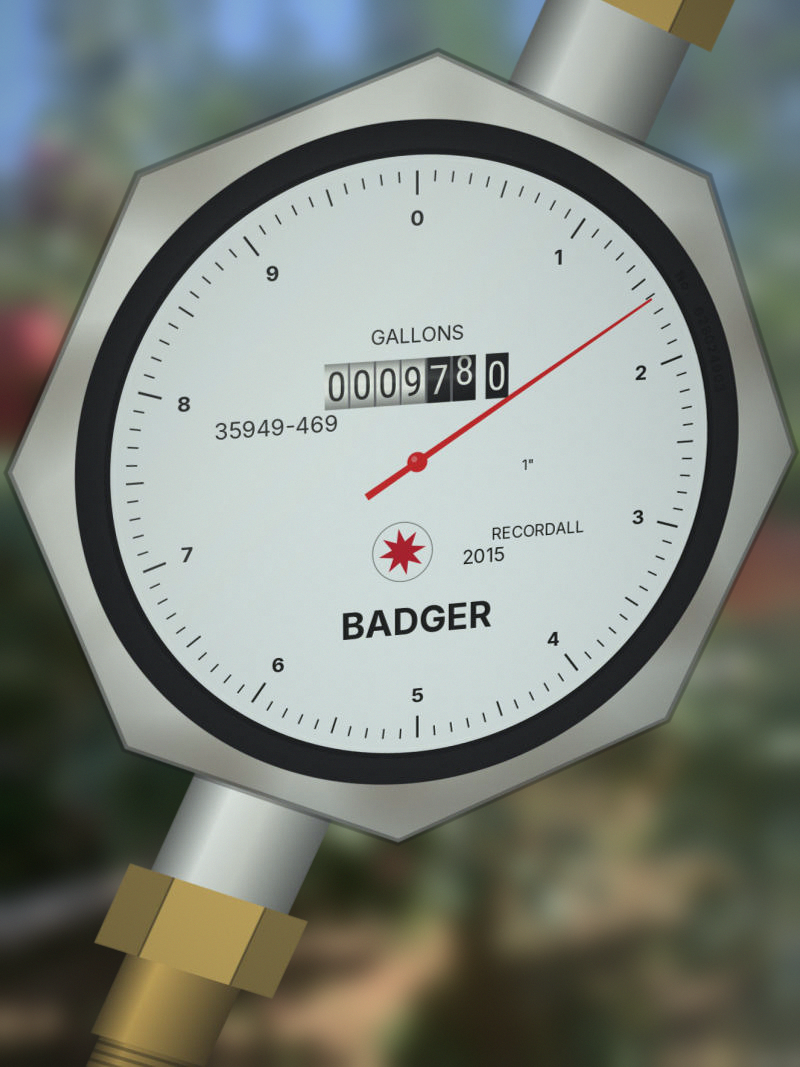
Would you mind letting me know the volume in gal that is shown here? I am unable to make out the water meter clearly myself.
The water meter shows 9781.6 gal
